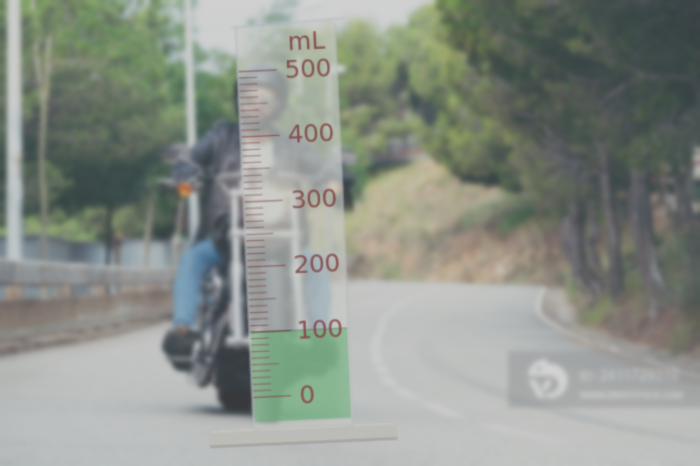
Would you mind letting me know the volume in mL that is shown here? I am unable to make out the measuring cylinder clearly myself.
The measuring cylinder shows 100 mL
